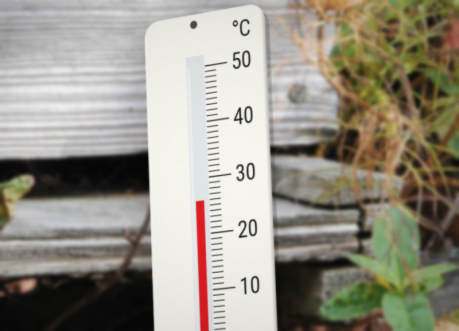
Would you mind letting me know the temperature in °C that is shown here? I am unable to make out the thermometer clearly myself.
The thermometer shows 26 °C
